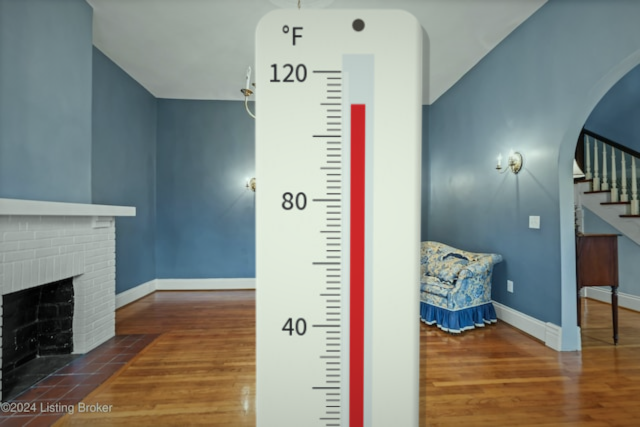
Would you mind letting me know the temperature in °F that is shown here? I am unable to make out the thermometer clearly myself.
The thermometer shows 110 °F
